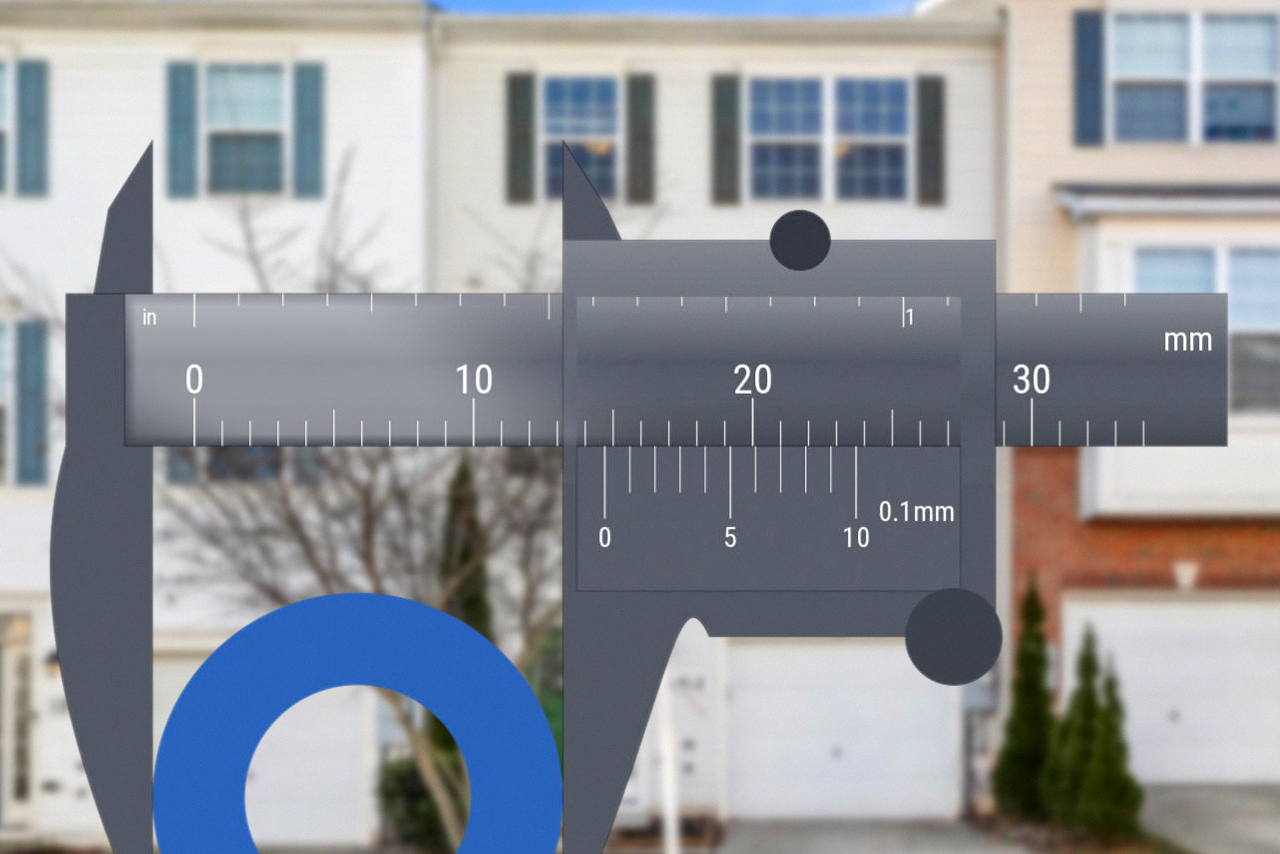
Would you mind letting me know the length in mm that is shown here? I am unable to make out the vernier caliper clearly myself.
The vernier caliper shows 14.7 mm
